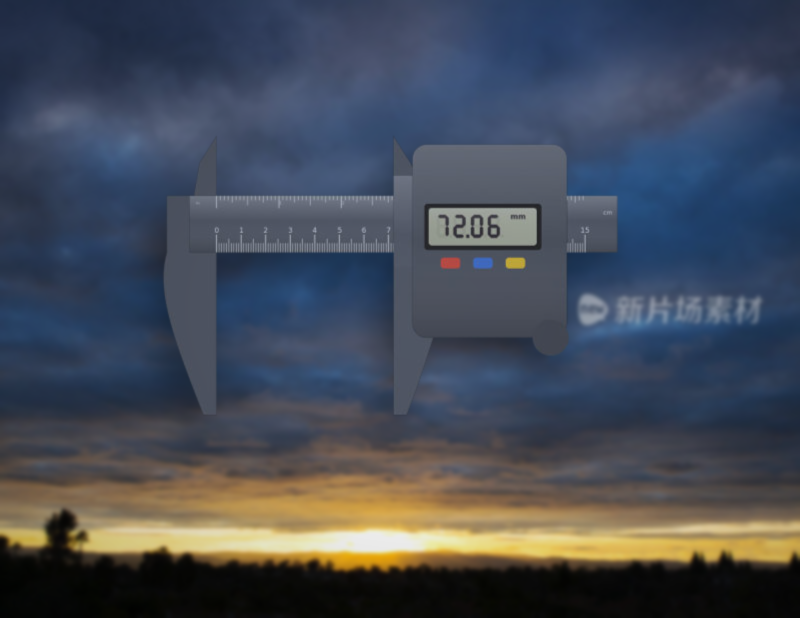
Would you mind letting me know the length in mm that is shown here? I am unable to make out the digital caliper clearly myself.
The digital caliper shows 72.06 mm
